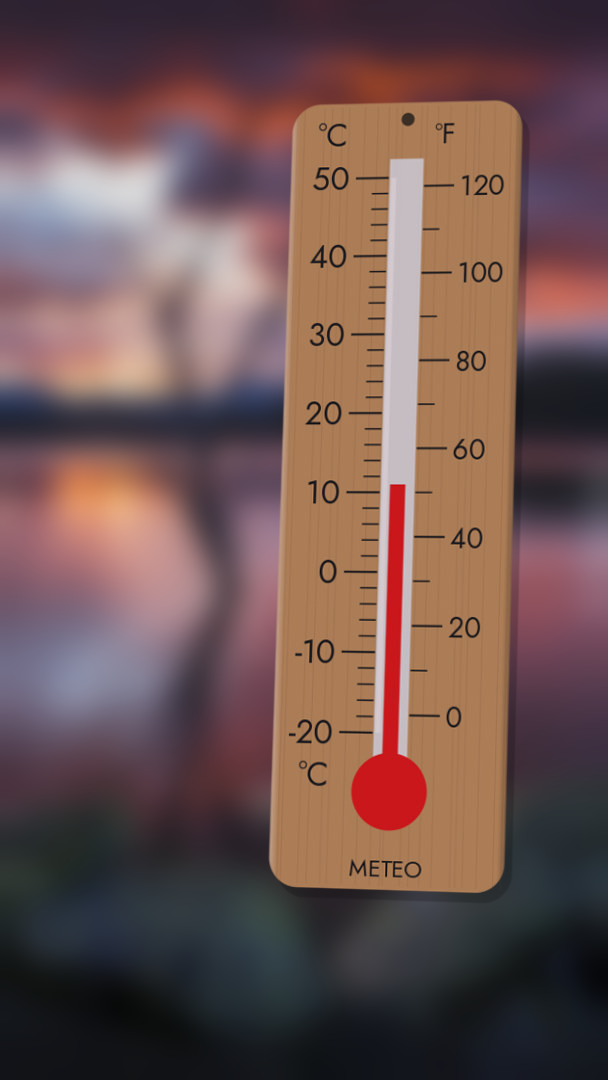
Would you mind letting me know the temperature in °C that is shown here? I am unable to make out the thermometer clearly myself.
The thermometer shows 11 °C
